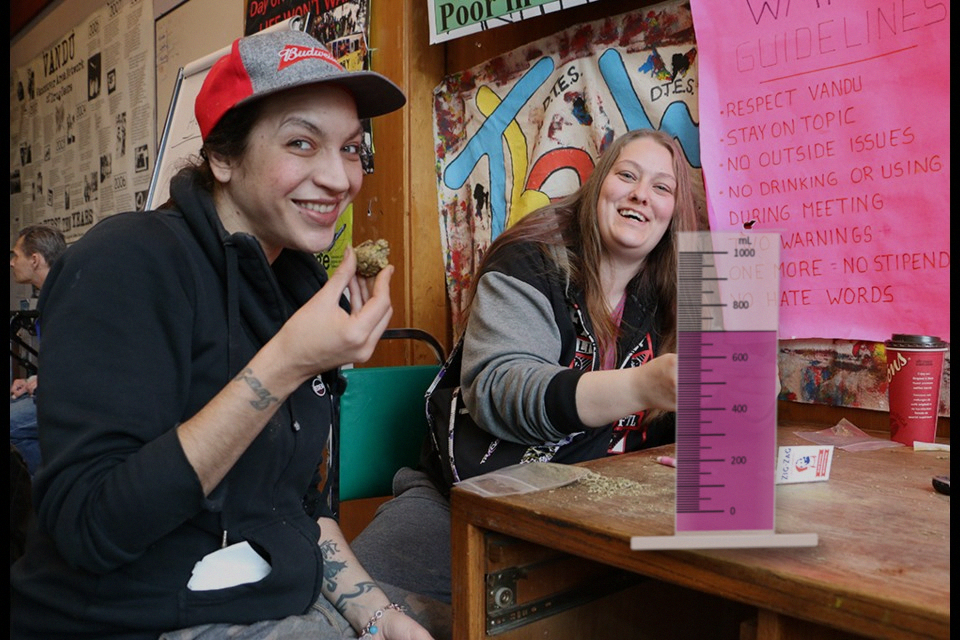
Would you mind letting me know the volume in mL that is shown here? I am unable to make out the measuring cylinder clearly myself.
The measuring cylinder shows 700 mL
